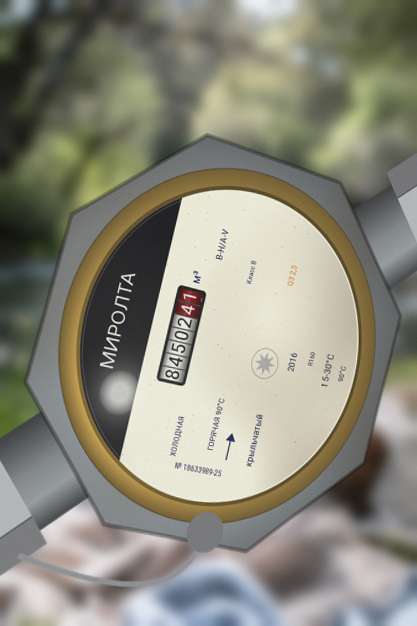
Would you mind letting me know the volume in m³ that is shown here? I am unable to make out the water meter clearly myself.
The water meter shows 84502.41 m³
